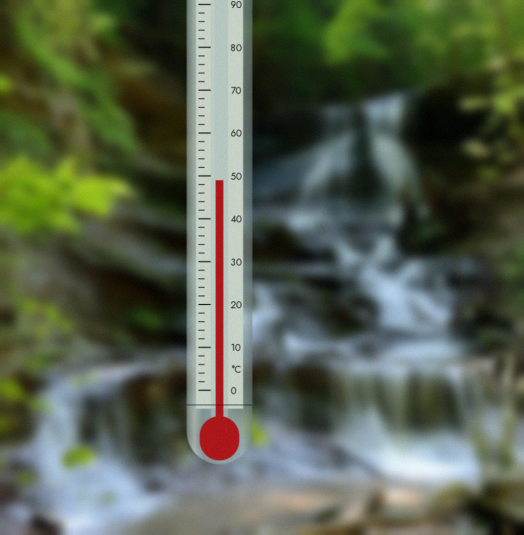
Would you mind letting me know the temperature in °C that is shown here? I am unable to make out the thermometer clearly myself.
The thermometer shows 49 °C
